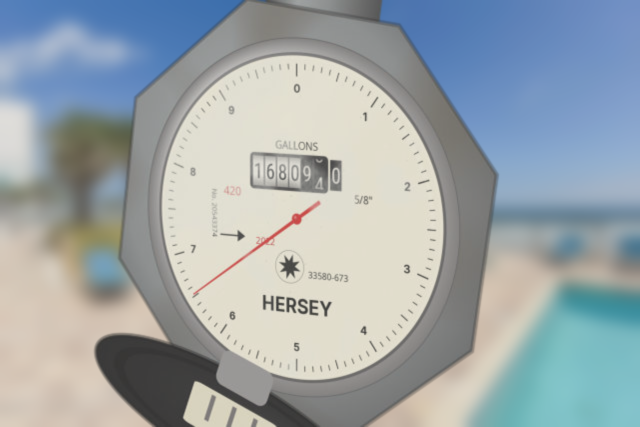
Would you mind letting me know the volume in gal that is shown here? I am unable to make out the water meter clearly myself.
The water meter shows 1680936.5 gal
